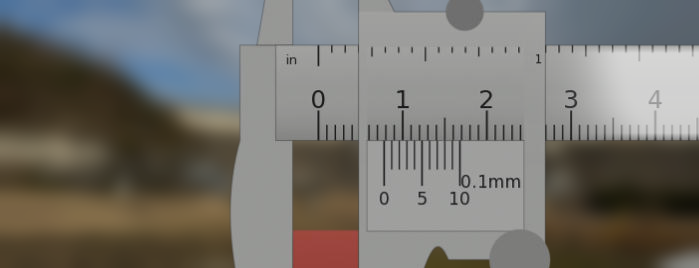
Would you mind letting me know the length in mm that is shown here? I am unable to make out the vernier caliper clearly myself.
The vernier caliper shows 7.8 mm
